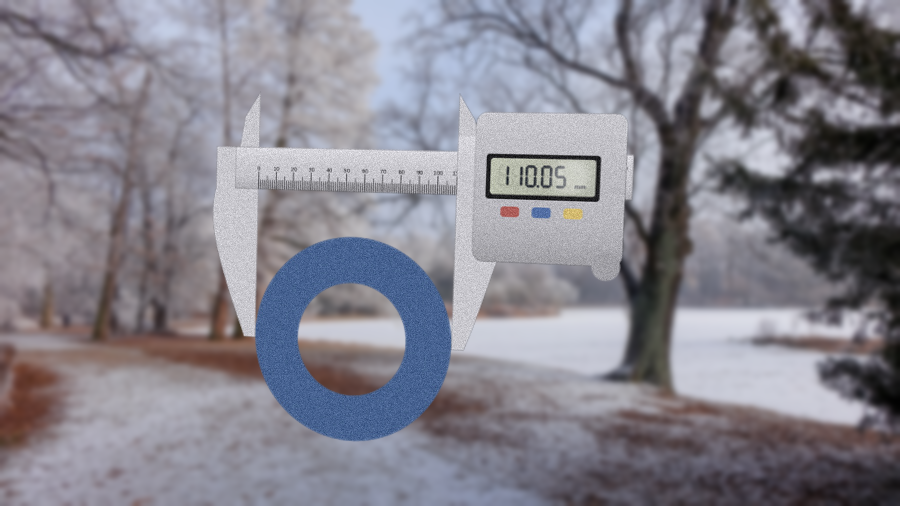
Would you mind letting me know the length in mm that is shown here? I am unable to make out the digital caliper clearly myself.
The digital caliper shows 110.05 mm
